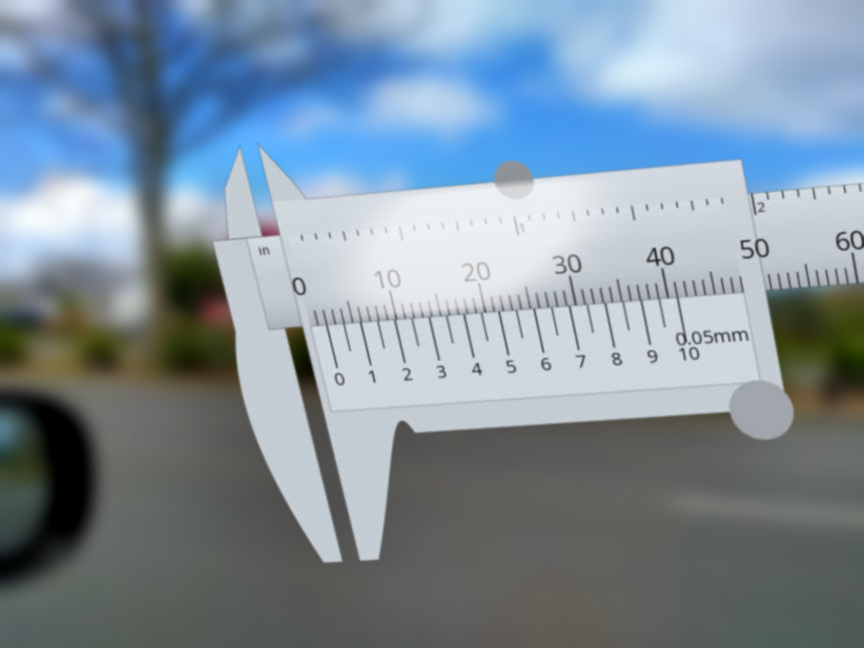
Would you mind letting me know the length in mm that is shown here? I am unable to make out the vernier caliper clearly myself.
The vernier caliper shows 2.0 mm
